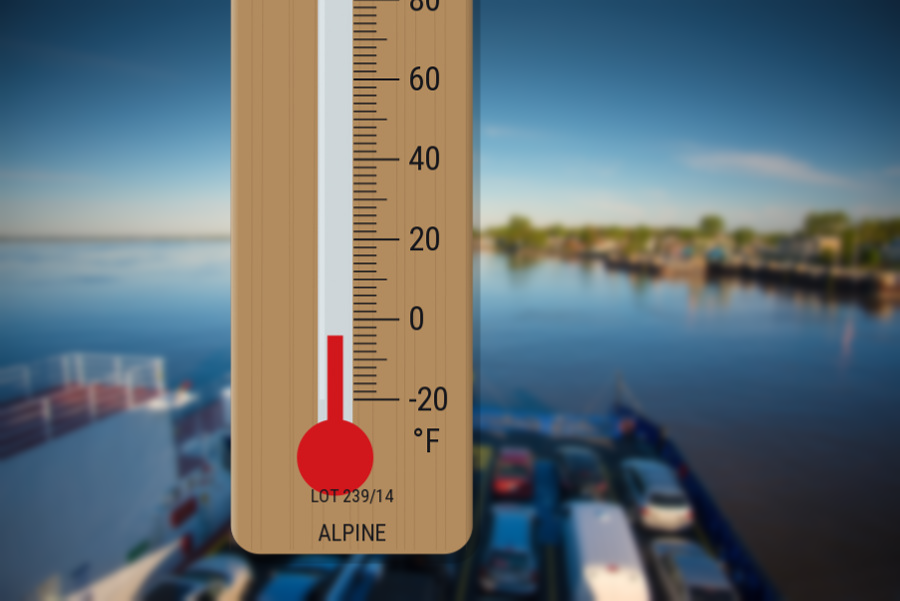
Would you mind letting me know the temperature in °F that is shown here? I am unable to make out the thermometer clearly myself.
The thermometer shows -4 °F
